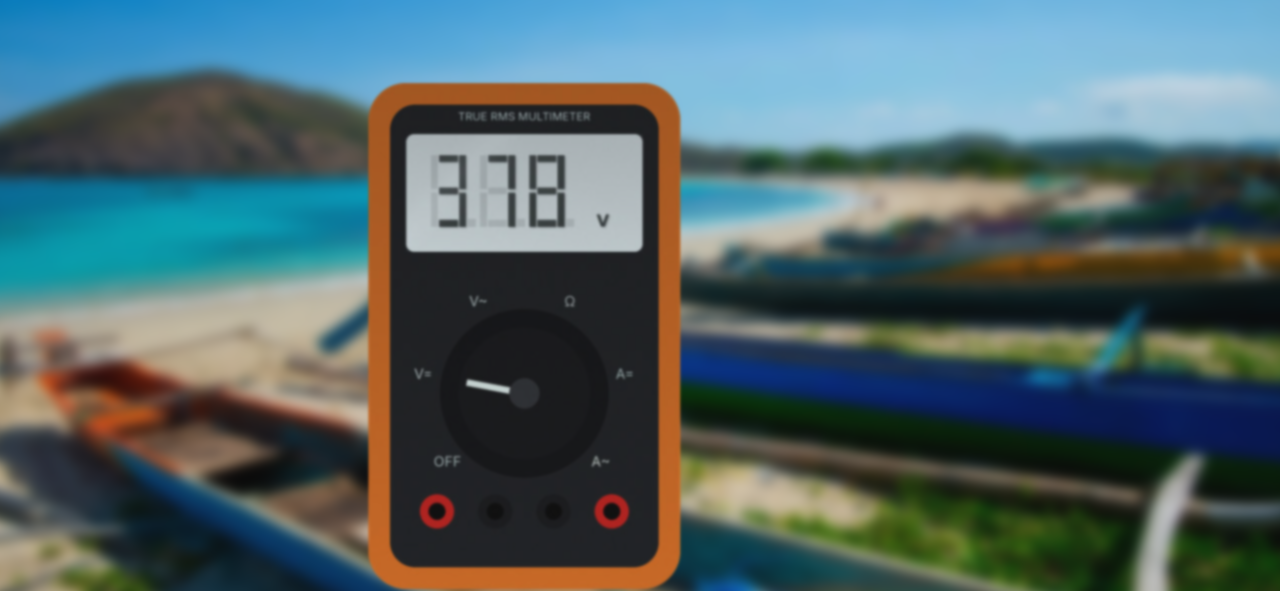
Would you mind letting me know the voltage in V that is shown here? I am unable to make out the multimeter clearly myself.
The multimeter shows 378 V
